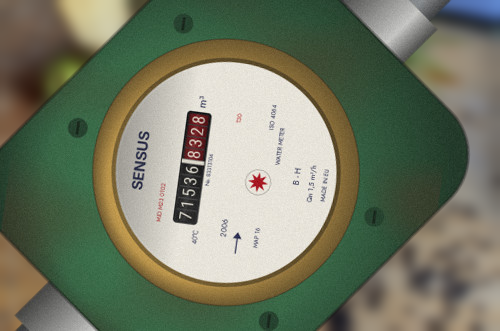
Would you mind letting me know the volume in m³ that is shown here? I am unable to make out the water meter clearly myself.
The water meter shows 71536.8328 m³
